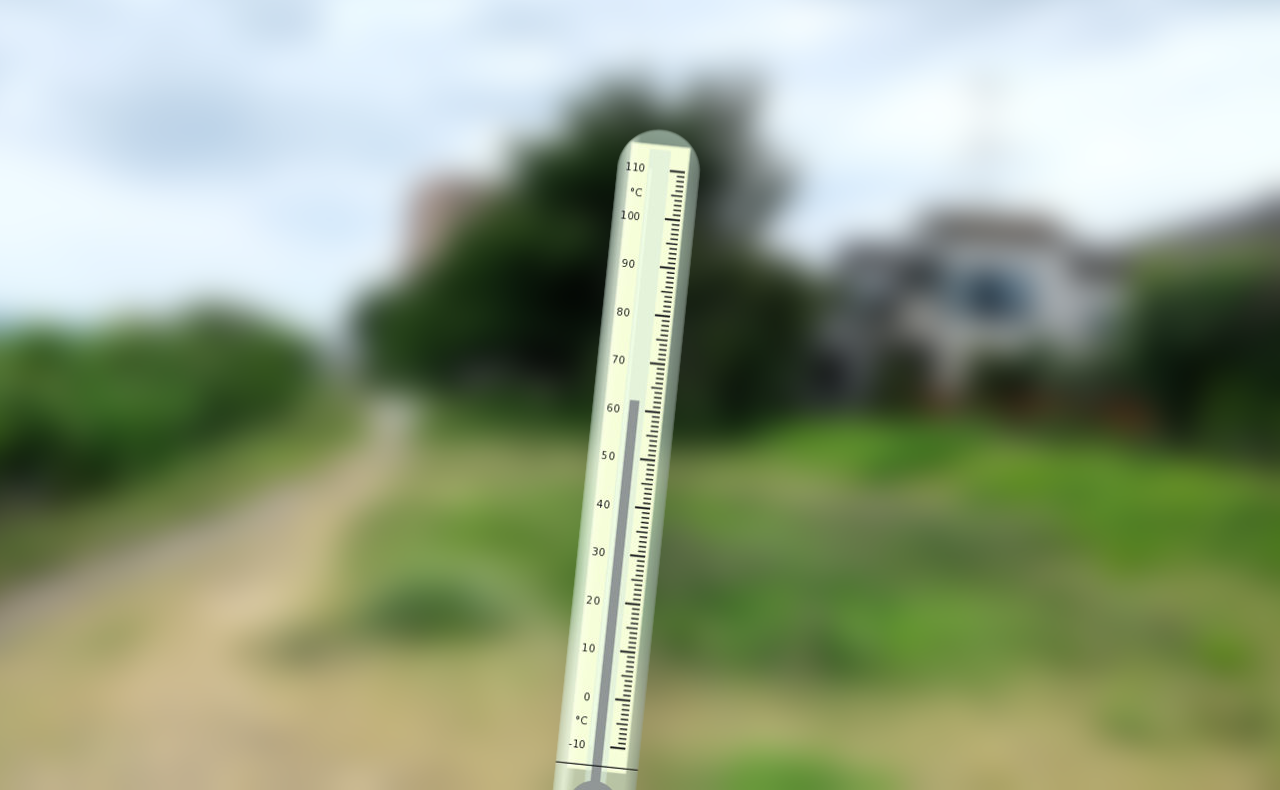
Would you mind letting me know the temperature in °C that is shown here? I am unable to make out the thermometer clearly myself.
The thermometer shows 62 °C
